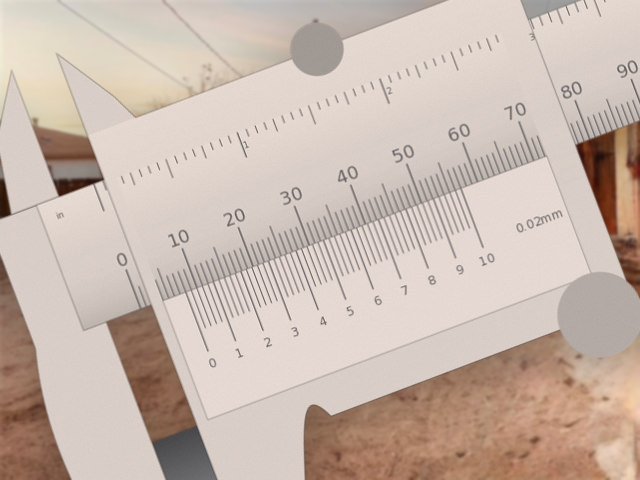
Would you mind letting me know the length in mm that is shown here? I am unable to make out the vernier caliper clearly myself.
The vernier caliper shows 8.0 mm
